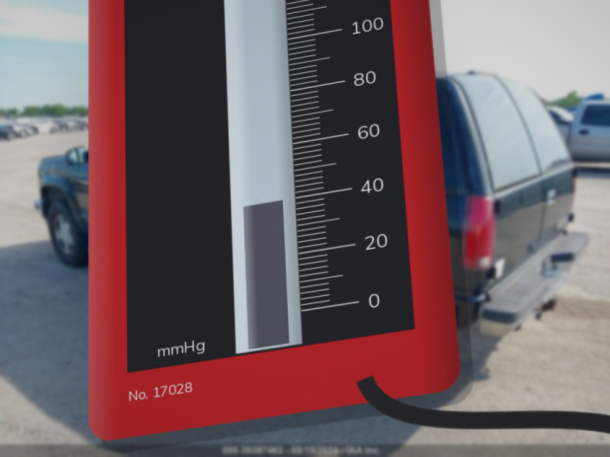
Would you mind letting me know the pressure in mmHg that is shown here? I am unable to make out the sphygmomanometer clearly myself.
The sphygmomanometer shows 40 mmHg
